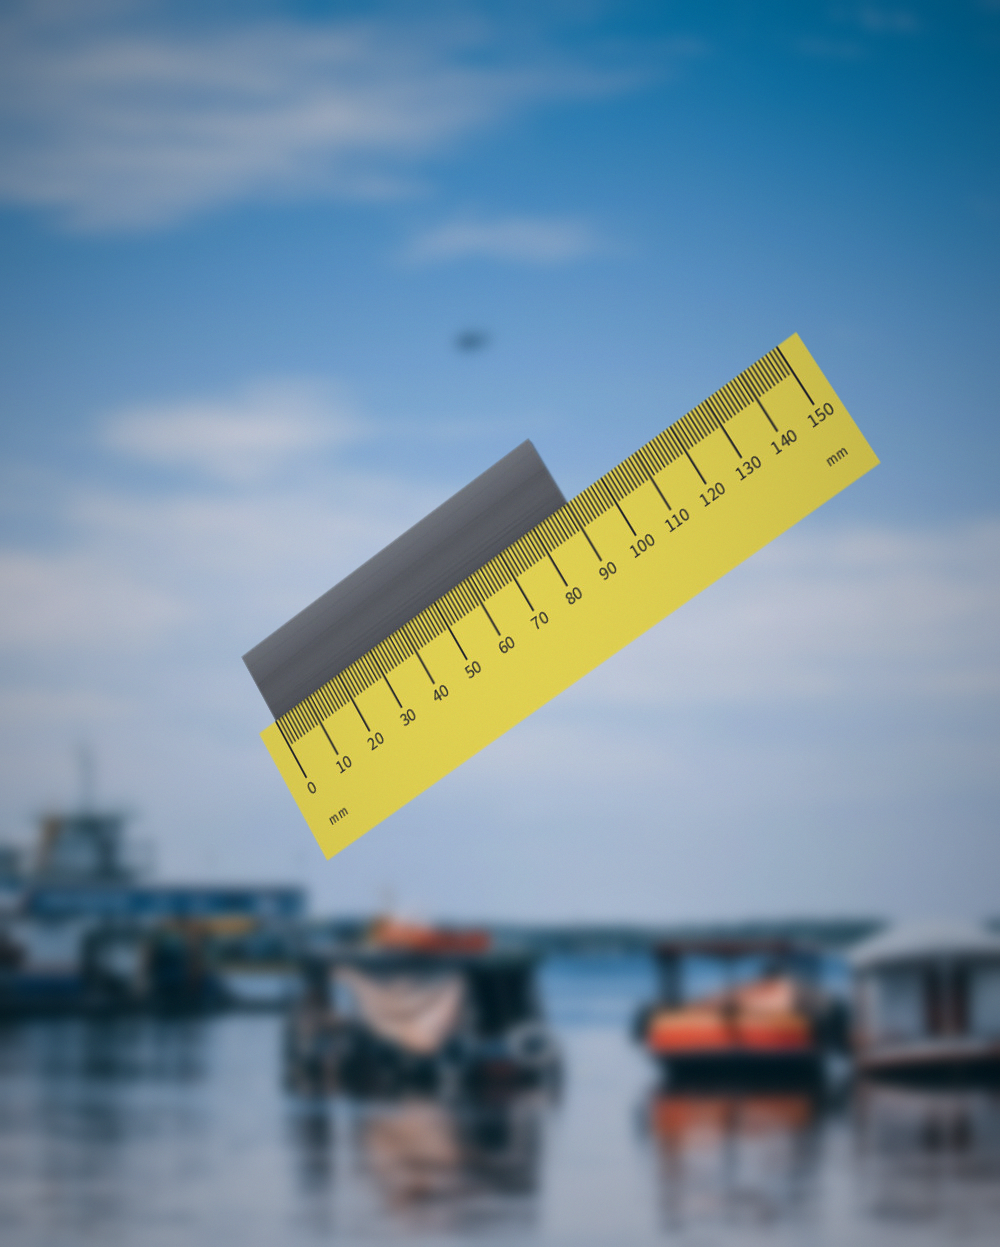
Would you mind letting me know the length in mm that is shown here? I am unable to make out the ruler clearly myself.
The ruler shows 90 mm
